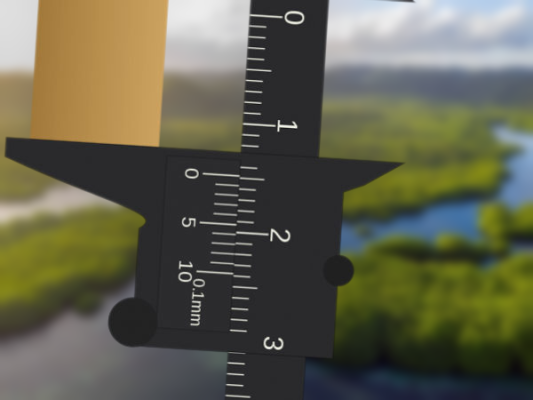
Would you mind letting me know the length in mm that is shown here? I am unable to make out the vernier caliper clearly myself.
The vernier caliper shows 14.8 mm
